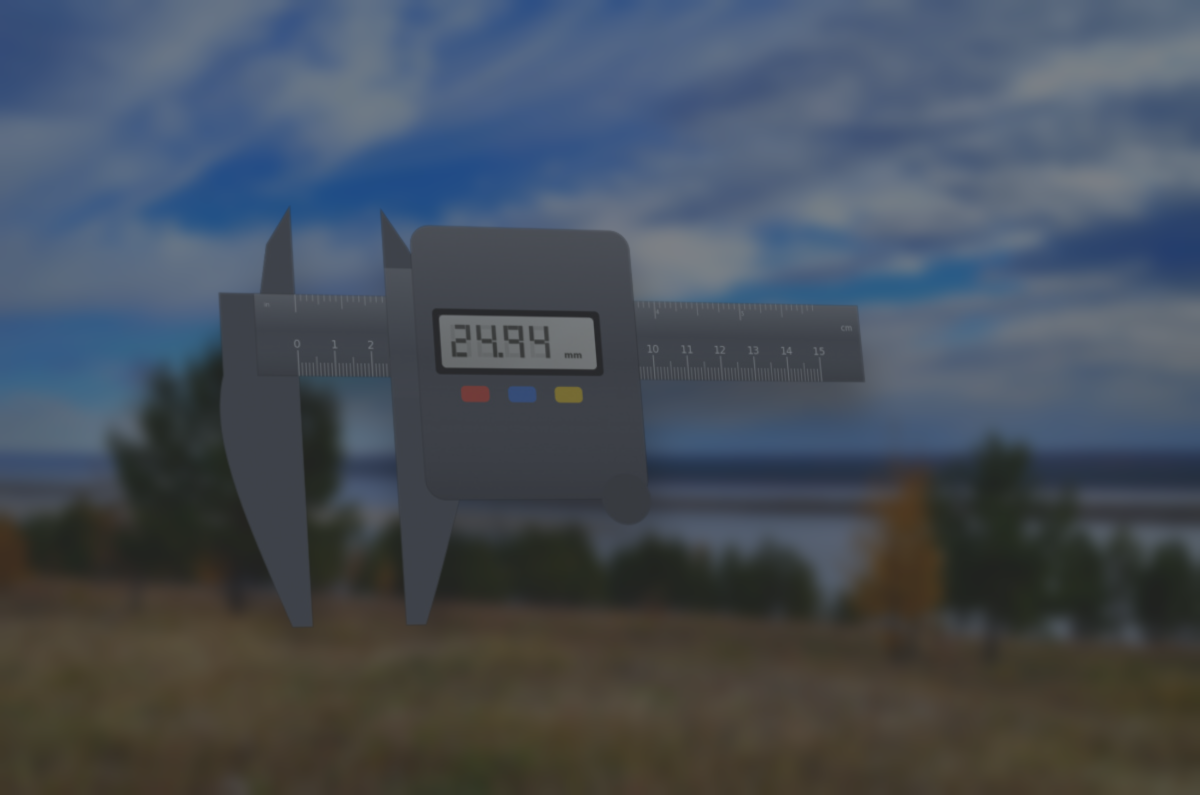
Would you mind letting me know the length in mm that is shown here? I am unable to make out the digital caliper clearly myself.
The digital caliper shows 24.94 mm
